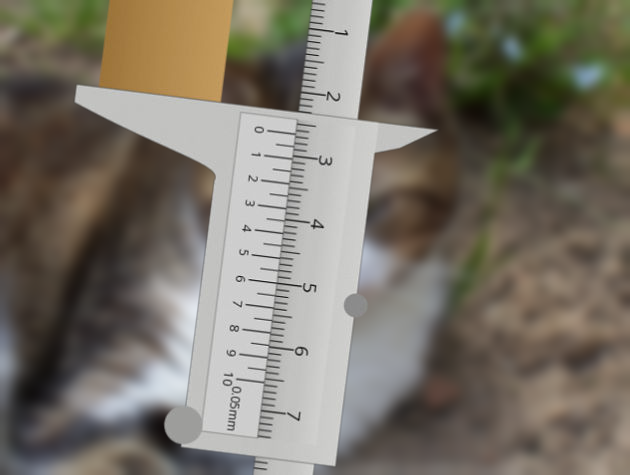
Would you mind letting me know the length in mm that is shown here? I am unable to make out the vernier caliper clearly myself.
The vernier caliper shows 26.6 mm
